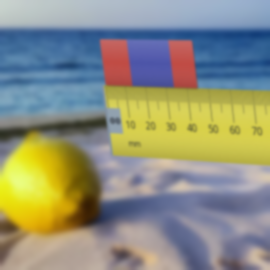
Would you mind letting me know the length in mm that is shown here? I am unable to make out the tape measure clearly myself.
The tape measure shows 45 mm
